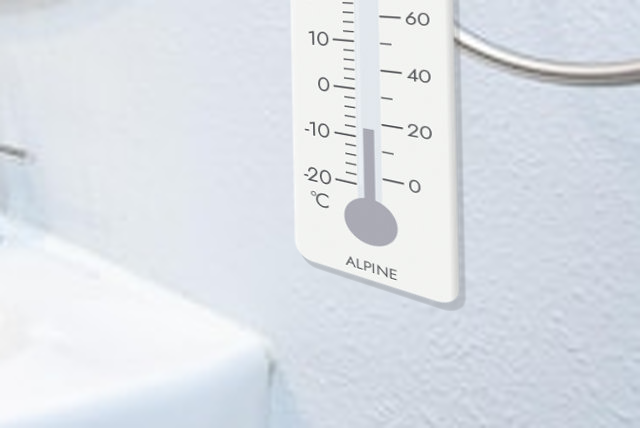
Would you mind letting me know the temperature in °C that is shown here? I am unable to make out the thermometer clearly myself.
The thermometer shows -8 °C
